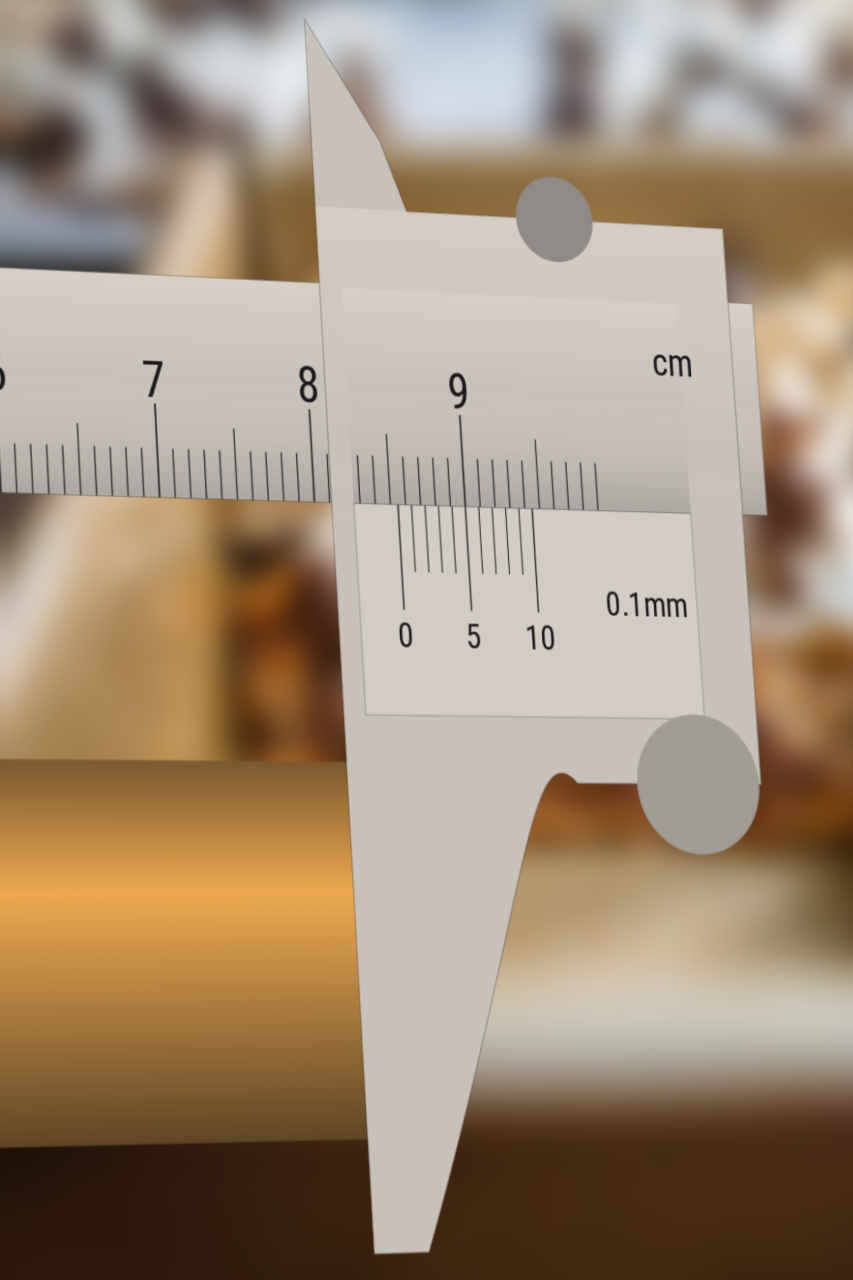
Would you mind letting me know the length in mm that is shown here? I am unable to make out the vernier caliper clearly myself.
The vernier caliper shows 85.5 mm
